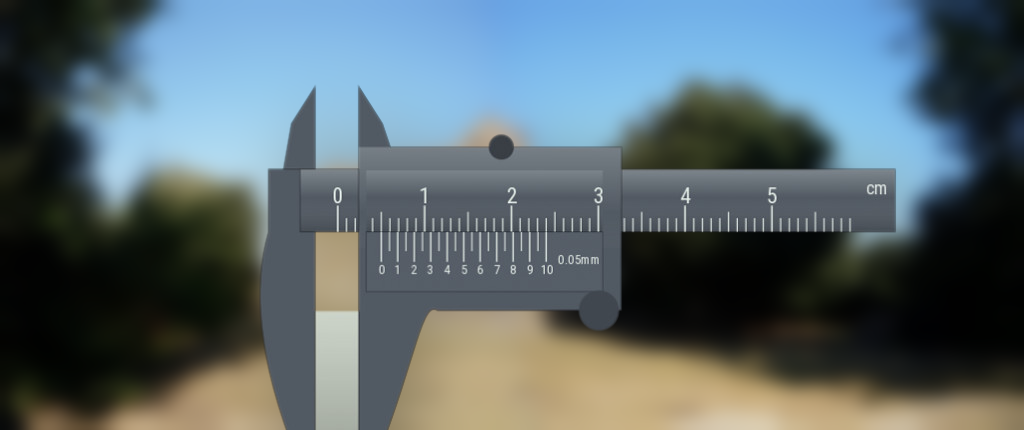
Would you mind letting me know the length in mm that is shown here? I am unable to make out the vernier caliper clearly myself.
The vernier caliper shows 5.0 mm
